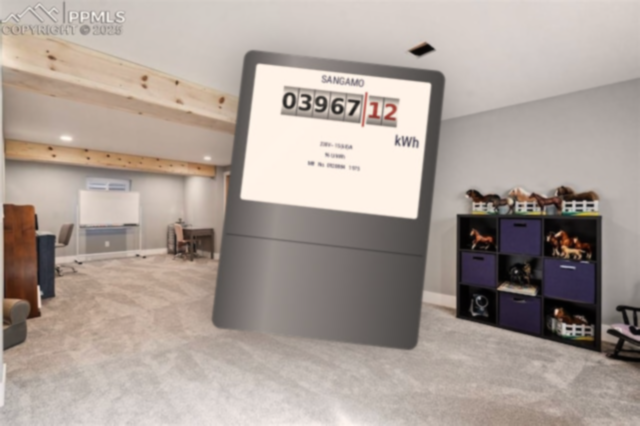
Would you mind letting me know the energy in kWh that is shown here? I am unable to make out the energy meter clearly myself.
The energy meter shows 3967.12 kWh
